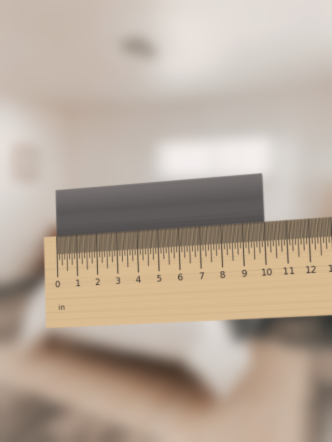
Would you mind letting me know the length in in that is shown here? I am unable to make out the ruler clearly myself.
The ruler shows 10 in
